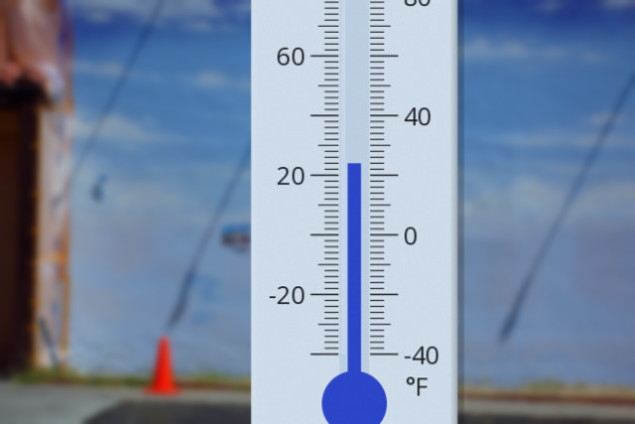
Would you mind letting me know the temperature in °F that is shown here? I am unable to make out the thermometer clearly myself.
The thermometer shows 24 °F
